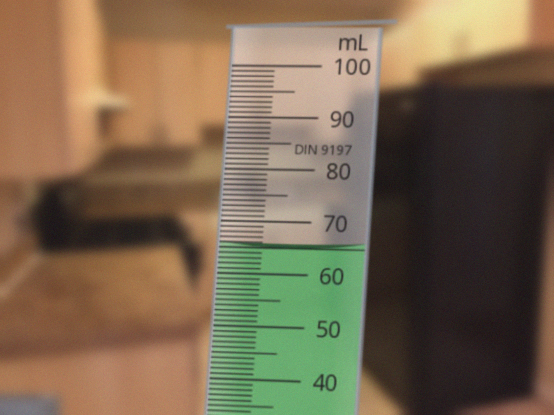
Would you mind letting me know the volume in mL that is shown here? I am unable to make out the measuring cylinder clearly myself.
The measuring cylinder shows 65 mL
